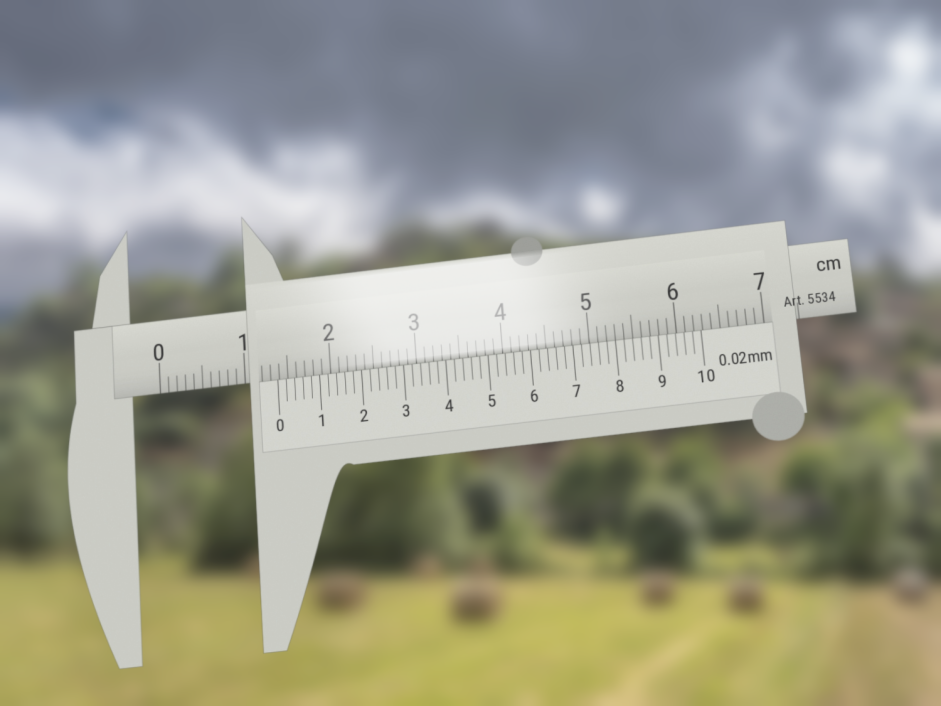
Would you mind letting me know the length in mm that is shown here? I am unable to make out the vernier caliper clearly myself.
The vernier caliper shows 13.8 mm
